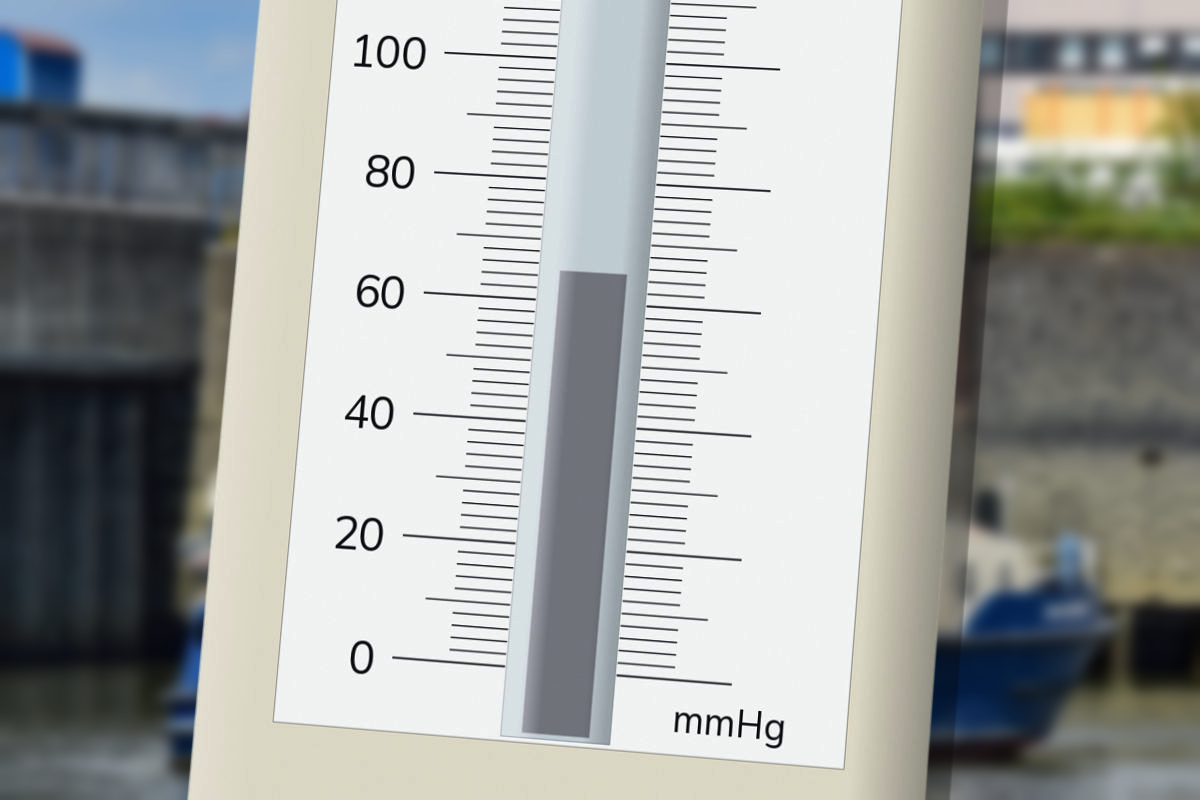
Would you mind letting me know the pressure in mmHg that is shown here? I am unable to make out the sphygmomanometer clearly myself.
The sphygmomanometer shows 65 mmHg
